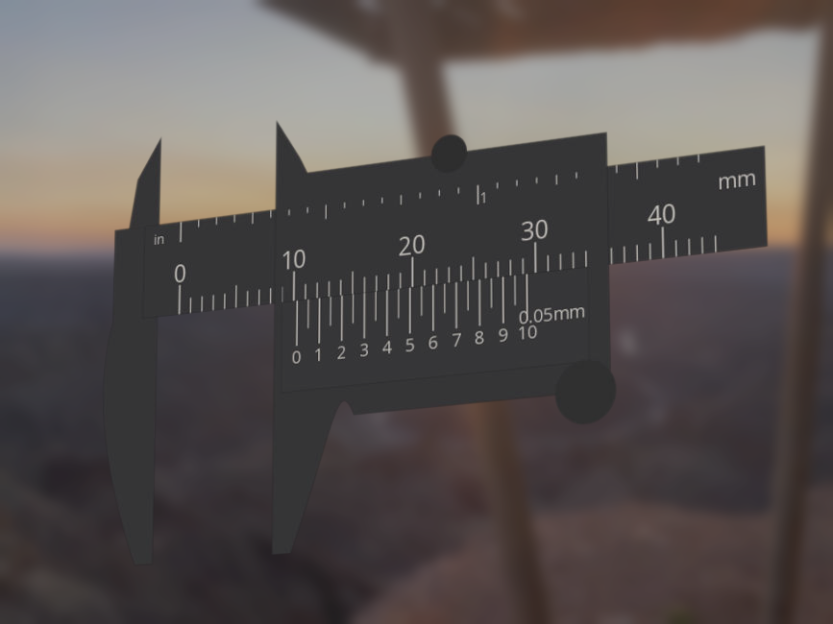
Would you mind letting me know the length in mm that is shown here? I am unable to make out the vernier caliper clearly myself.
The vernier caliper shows 10.3 mm
